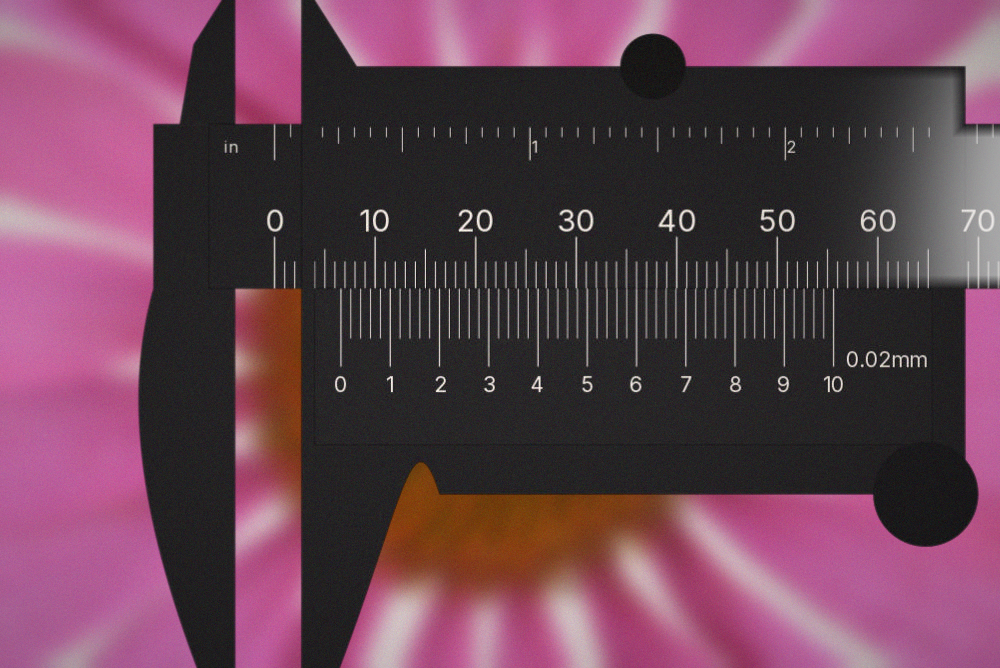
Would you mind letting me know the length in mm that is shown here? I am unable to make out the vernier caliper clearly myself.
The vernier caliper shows 6.6 mm
